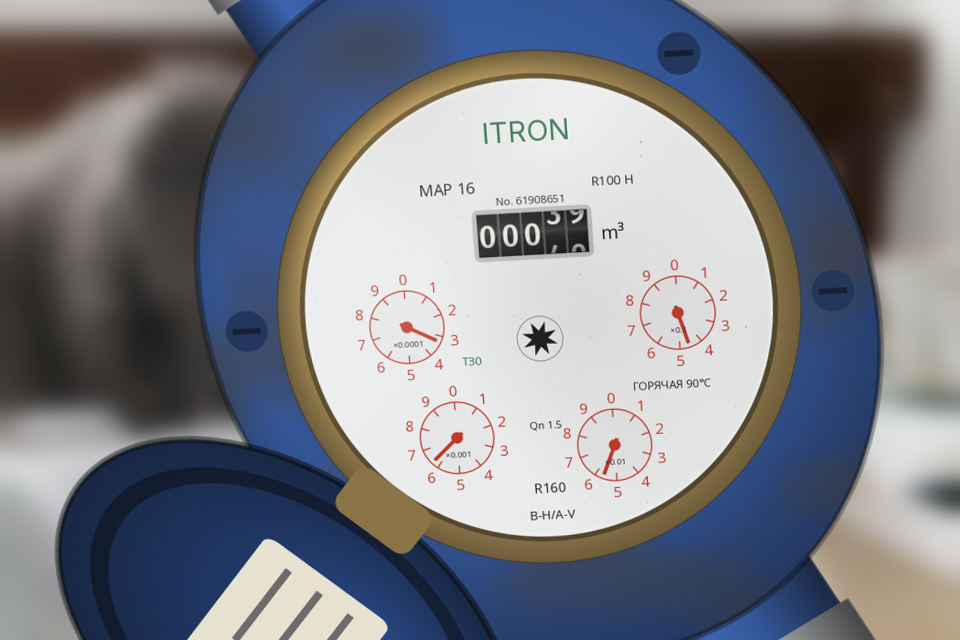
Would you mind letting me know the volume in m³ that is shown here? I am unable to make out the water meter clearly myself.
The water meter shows 39.4563 m³
